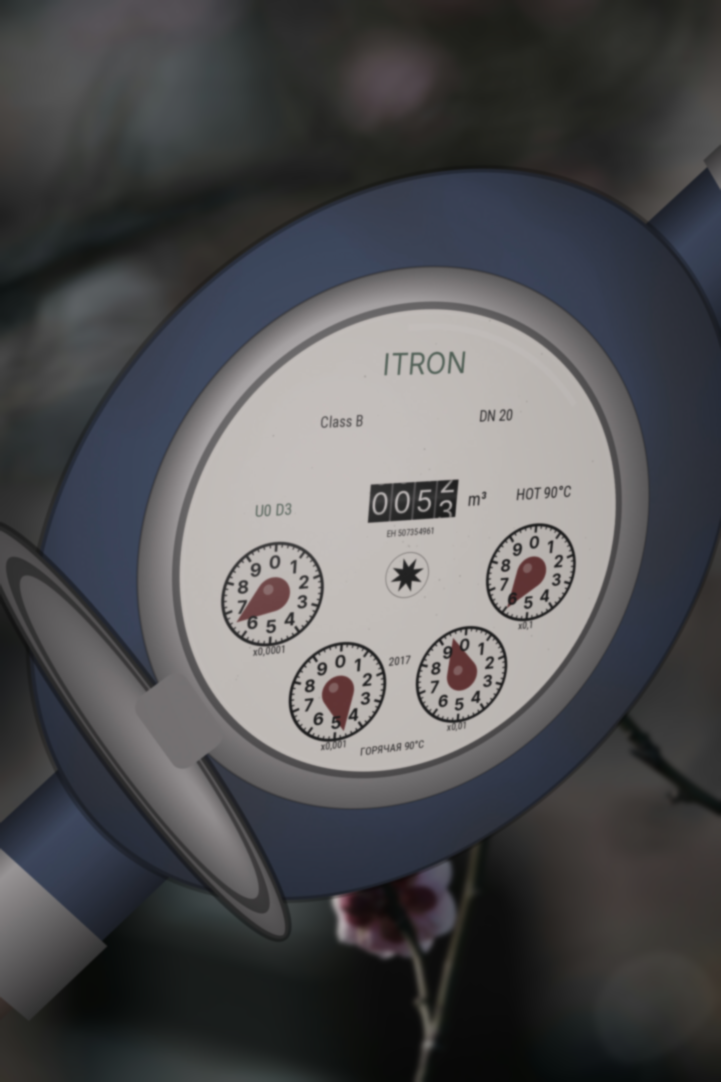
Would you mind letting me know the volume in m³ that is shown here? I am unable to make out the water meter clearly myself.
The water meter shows 52.5946 m³
